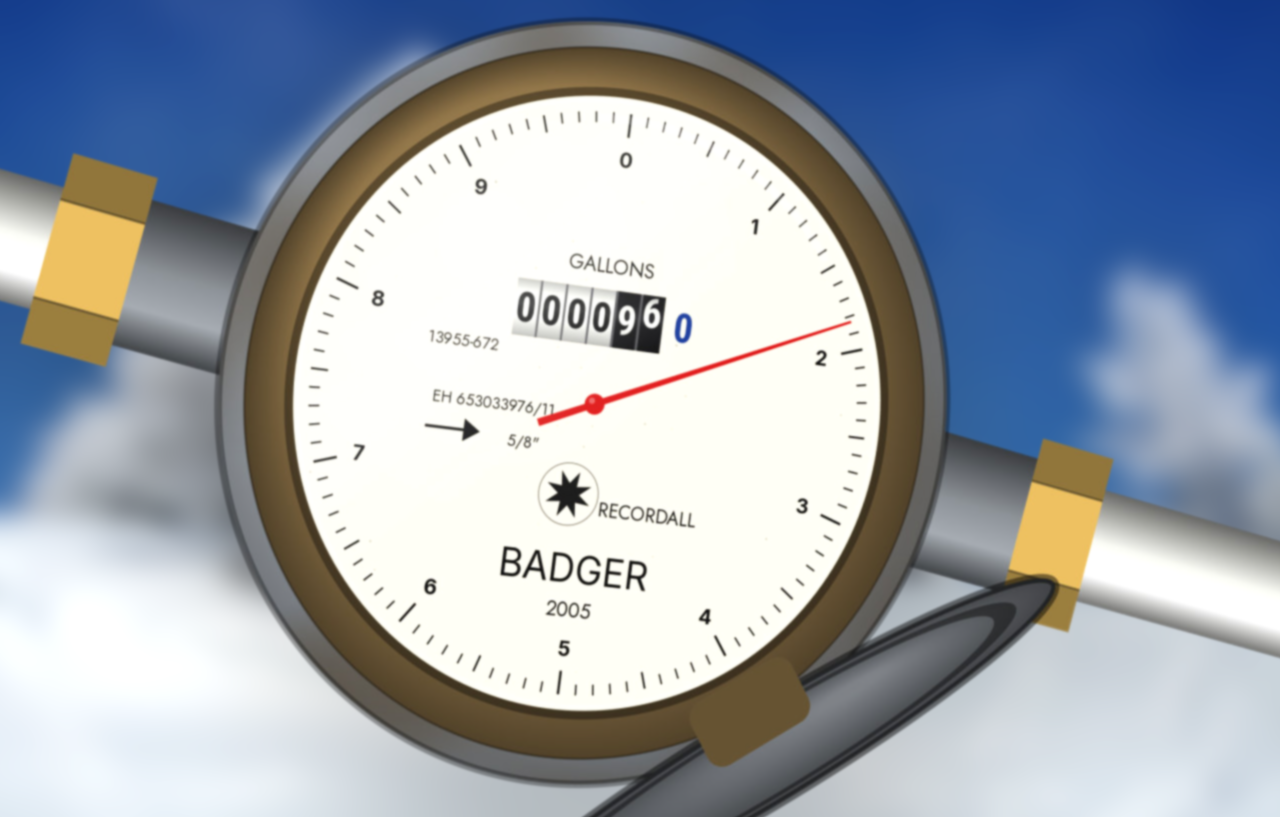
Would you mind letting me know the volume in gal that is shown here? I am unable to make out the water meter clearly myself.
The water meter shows 961.8 gal
